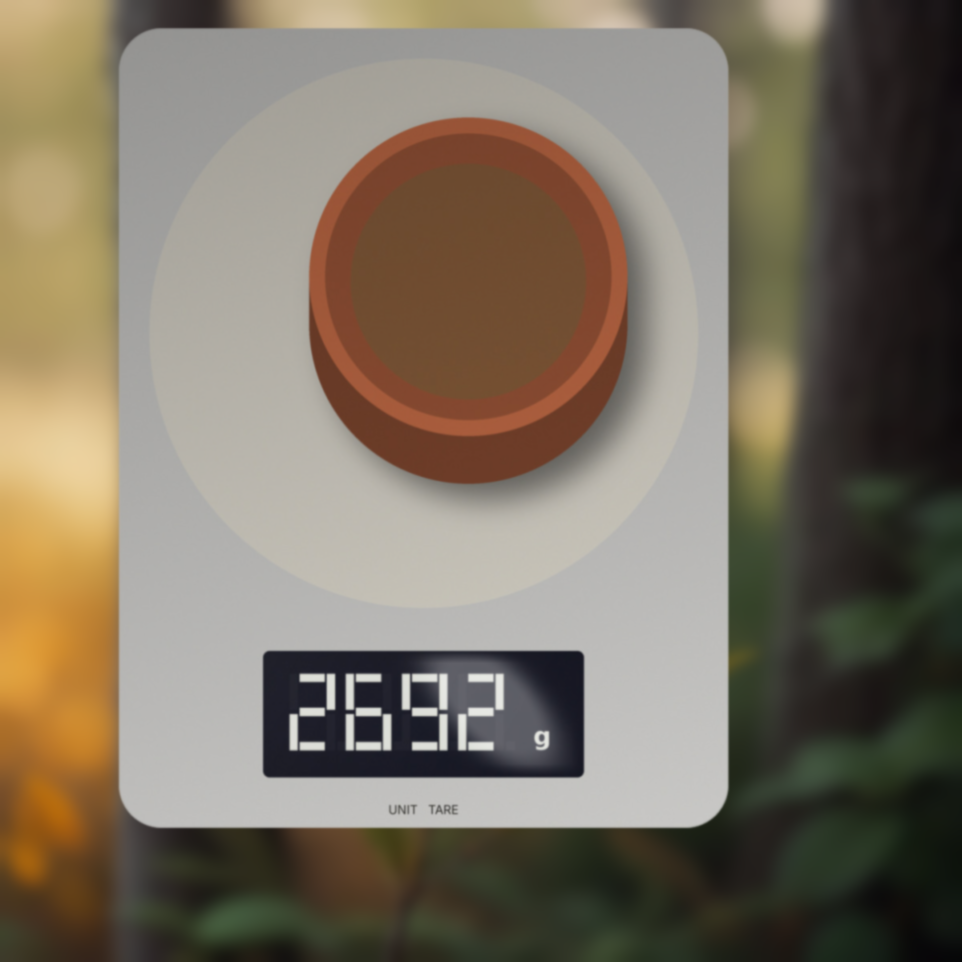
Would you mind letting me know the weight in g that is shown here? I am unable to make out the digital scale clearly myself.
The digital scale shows 2692 g
